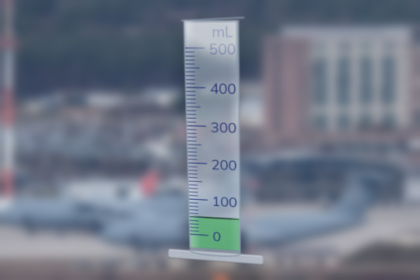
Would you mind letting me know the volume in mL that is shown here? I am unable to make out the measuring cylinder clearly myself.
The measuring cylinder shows 50 mL
